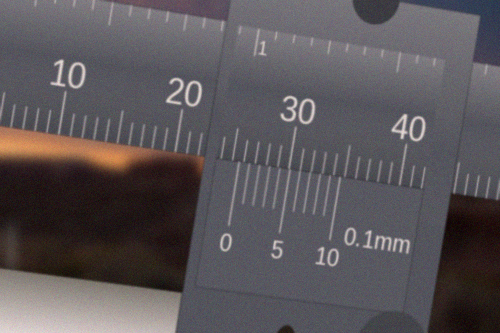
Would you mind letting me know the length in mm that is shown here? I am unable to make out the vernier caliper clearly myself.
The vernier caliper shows 25.6 mm
